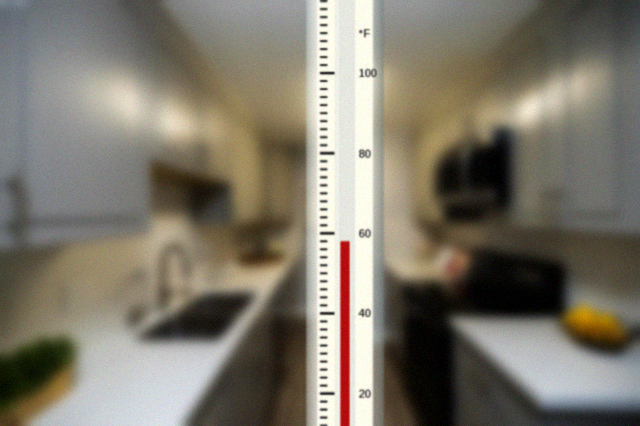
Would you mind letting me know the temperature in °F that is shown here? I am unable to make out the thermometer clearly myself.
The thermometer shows 58 °F
